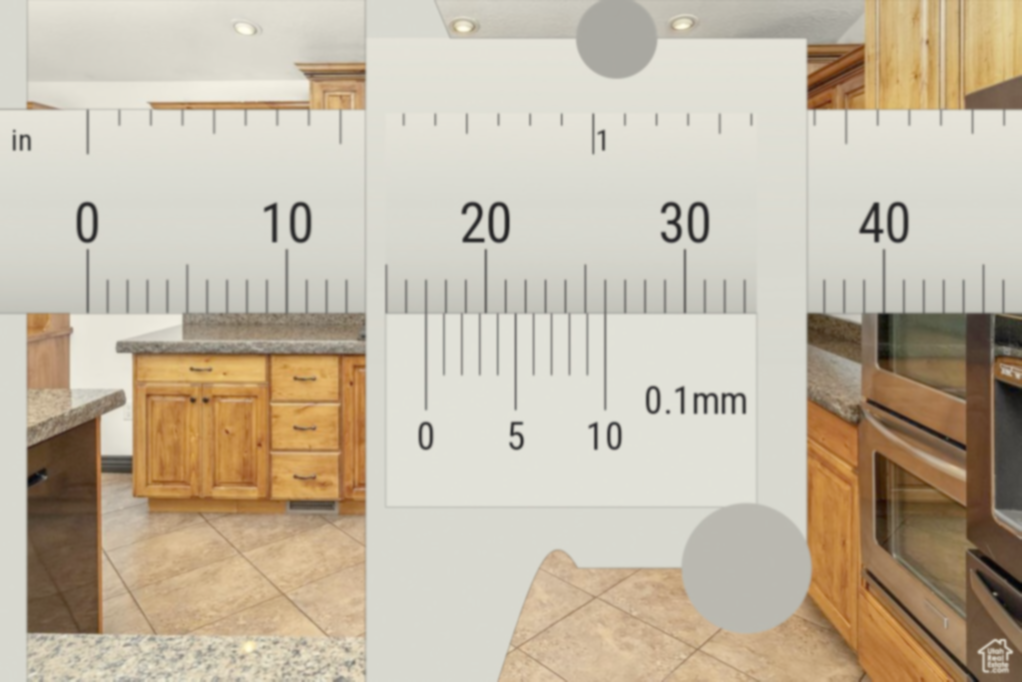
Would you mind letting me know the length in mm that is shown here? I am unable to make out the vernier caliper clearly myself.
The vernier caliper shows 17.0 mm
